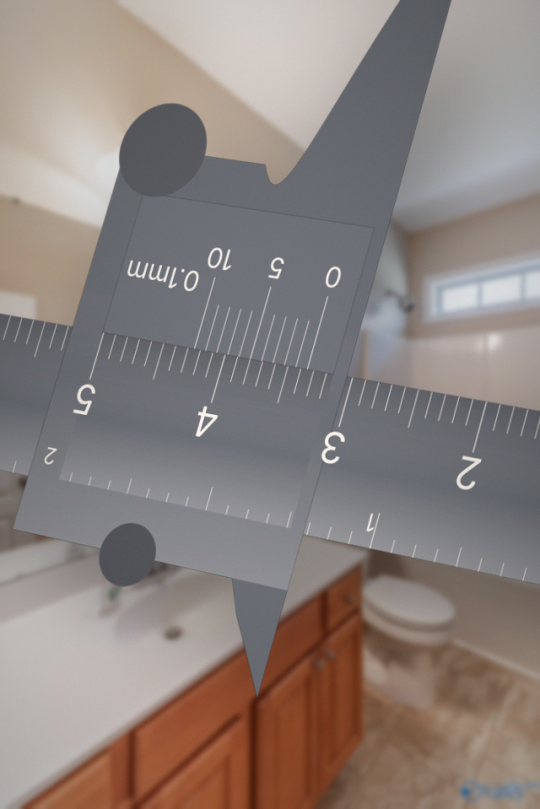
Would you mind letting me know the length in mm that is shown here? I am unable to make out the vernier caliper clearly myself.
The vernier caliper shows 33.5 mm
